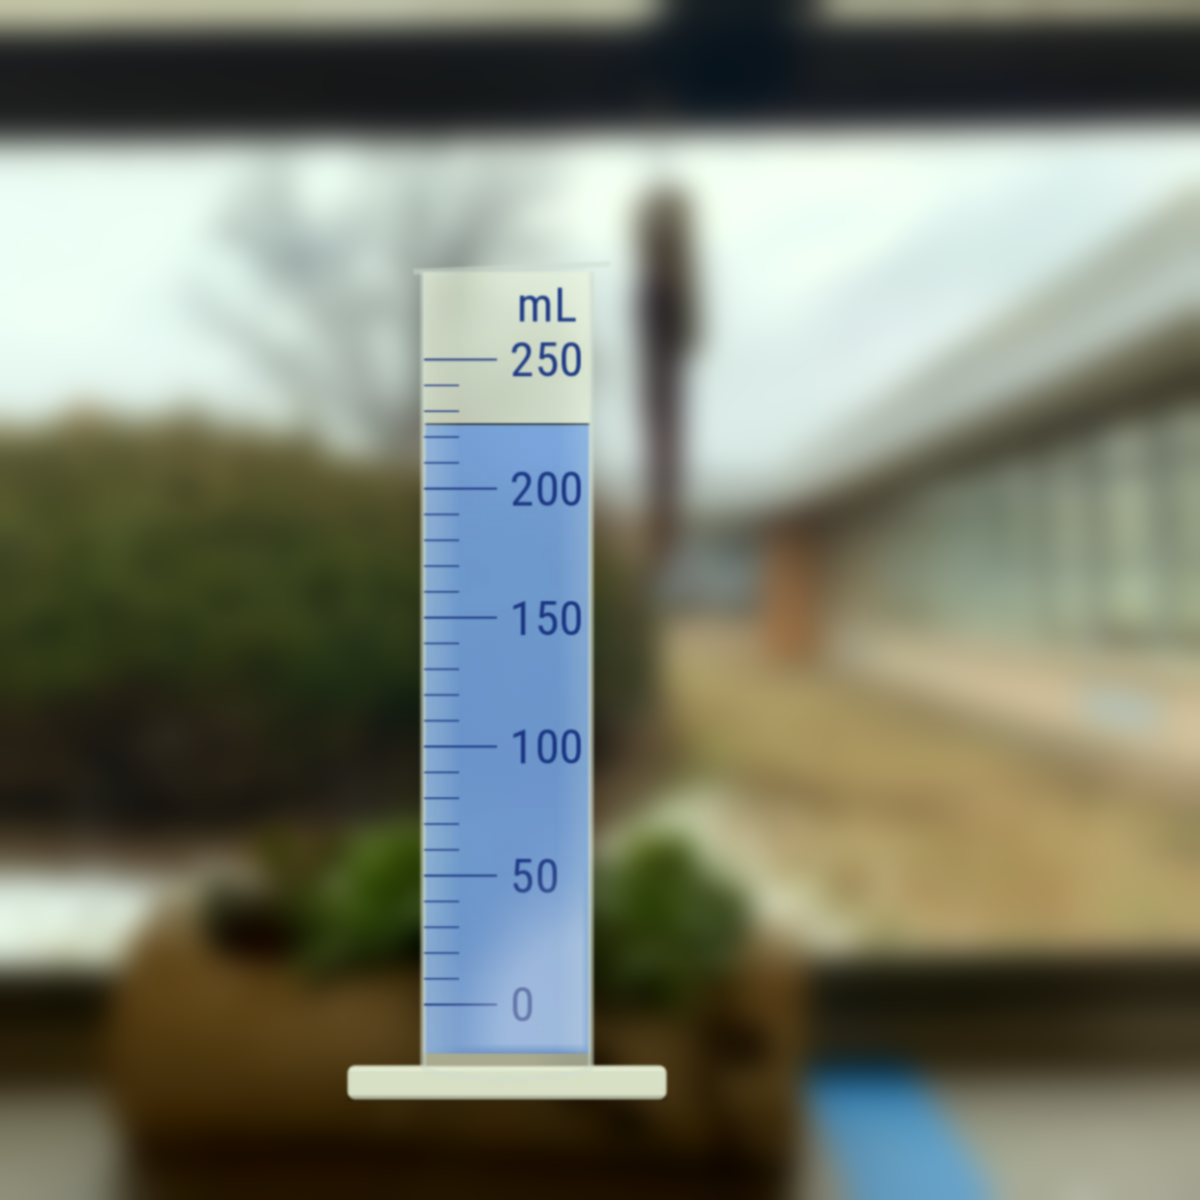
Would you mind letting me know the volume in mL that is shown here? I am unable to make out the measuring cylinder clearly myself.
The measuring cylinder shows 225 mL
